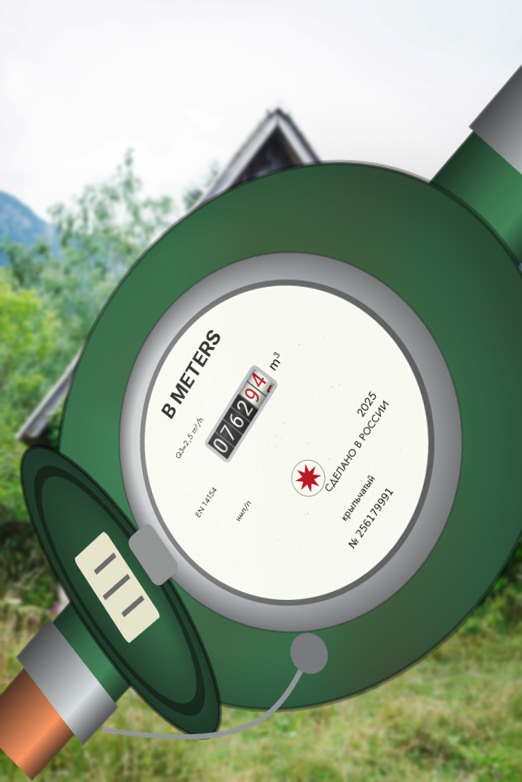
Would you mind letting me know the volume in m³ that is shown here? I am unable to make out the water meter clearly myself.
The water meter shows 762.94 m³
